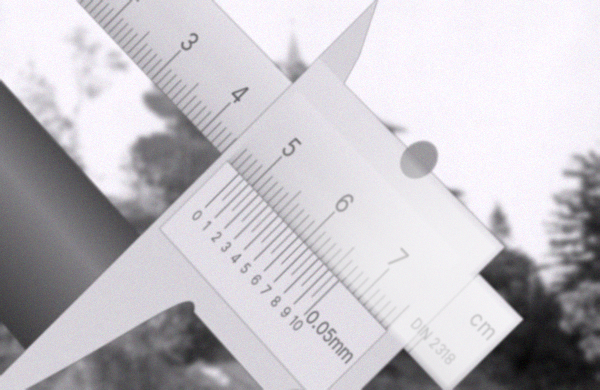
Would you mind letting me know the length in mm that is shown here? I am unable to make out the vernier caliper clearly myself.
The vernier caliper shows 47.6 mm
